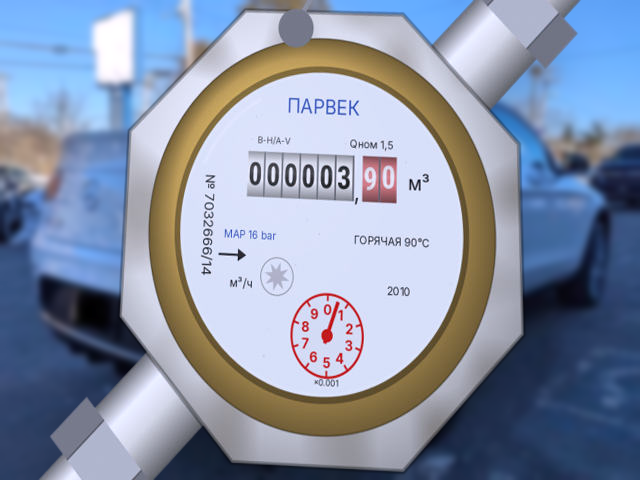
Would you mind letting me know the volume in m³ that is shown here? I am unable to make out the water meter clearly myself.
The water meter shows 3.900 m³
